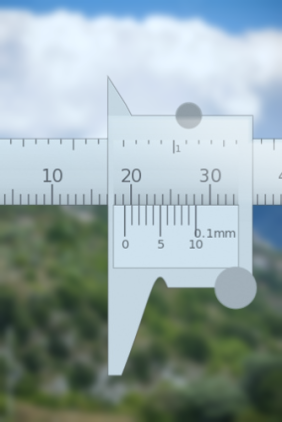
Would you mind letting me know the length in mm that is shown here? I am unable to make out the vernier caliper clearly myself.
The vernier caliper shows 19.2 mm
